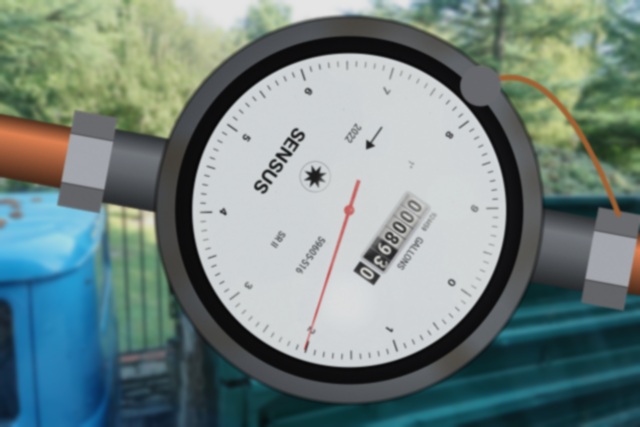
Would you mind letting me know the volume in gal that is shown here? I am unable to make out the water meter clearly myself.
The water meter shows 8932.0 gal
